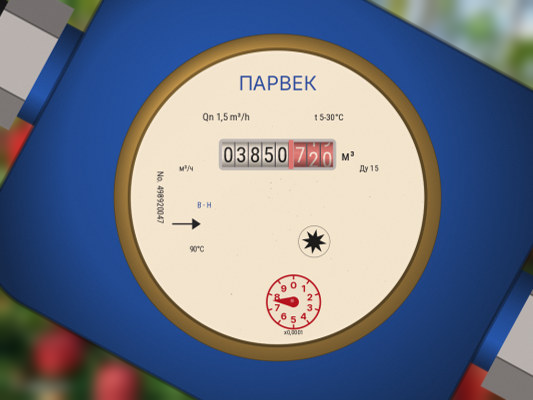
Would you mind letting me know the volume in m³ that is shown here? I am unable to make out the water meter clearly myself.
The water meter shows 3850.7197 m³
